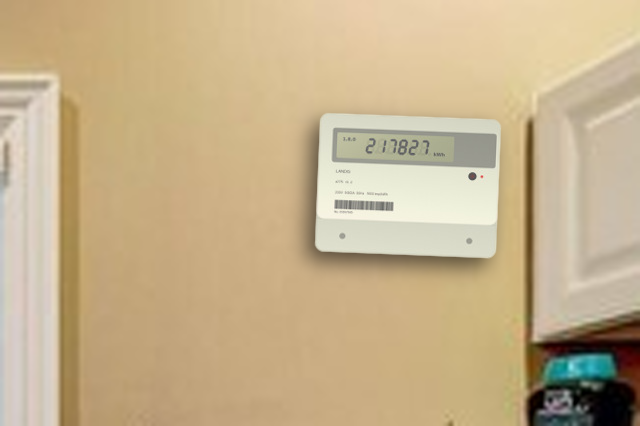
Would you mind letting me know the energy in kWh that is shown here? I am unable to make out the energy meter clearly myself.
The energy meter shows 217827 kWh
